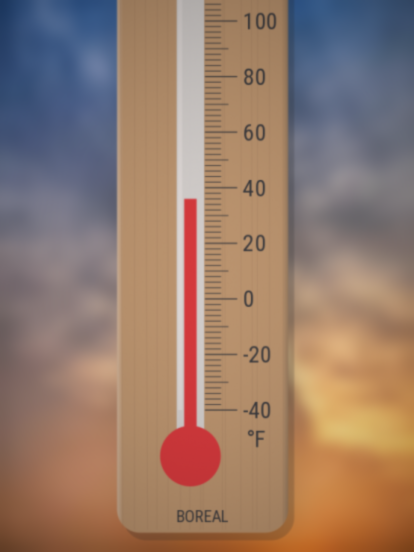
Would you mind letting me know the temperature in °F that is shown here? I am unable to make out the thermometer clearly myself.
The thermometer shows 36 °F
